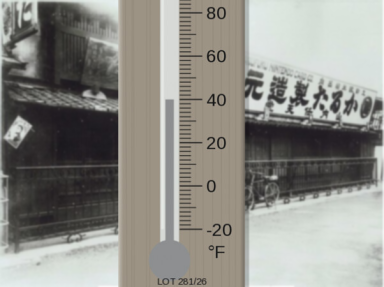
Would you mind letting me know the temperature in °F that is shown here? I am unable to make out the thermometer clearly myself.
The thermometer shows 40 °F
